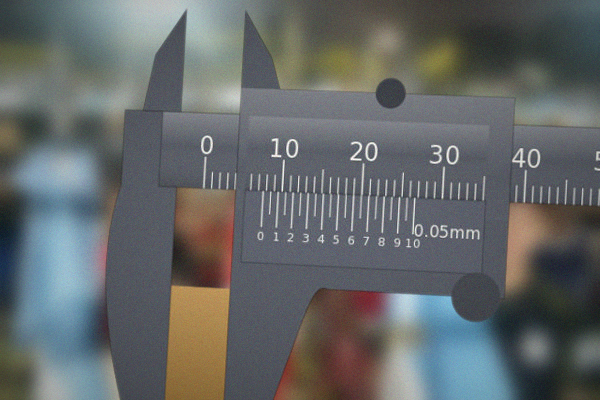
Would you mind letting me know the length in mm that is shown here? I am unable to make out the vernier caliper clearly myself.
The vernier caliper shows 7.6 mm
